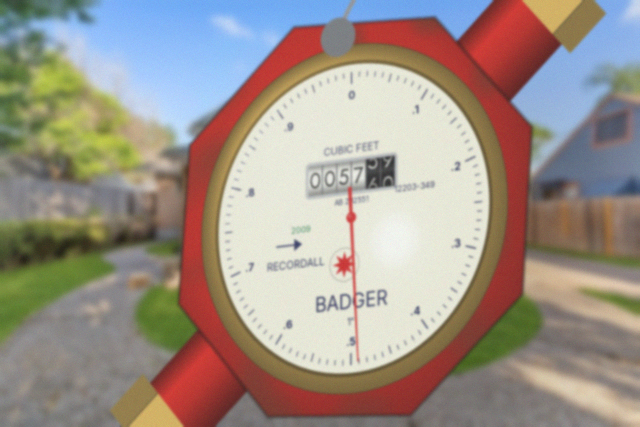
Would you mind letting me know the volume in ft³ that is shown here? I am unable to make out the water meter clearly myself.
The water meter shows 5759.49 ft³
